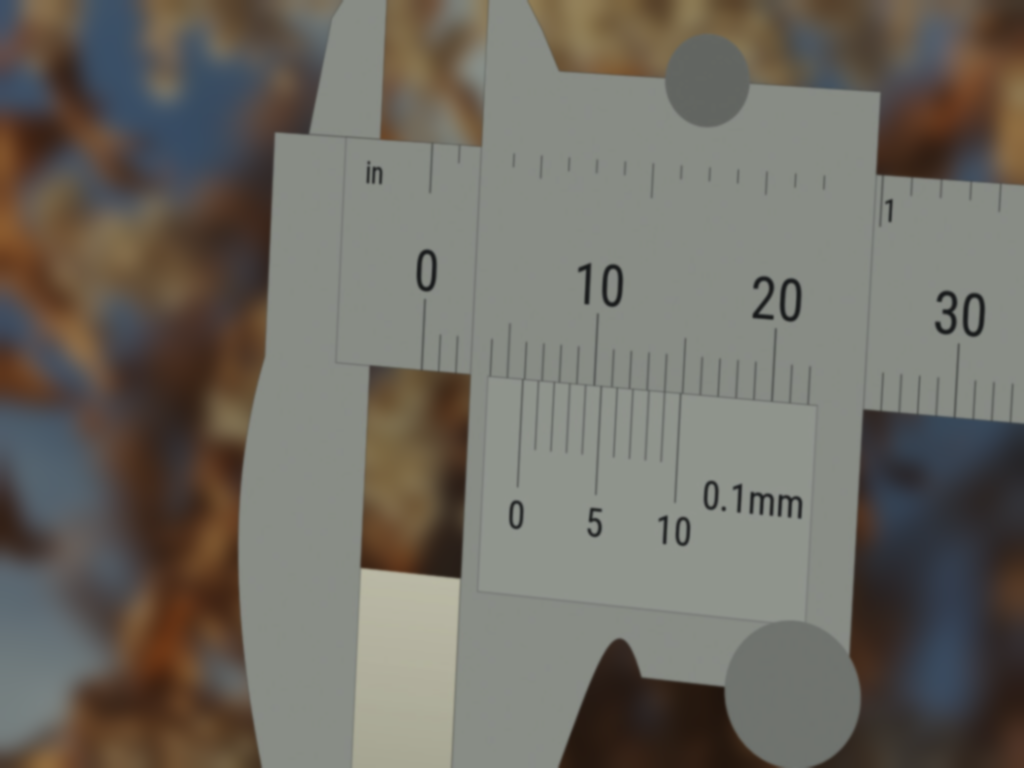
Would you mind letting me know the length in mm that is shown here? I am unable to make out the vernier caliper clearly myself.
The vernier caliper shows 5.9 mm
